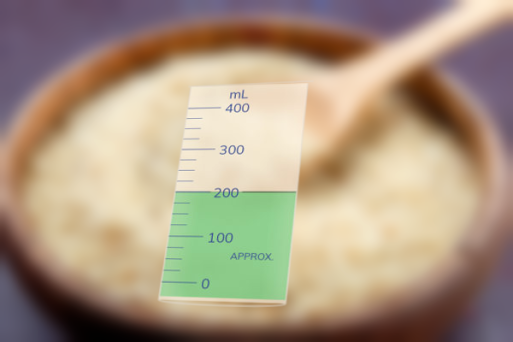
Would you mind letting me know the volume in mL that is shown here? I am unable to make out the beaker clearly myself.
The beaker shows 200 mL
